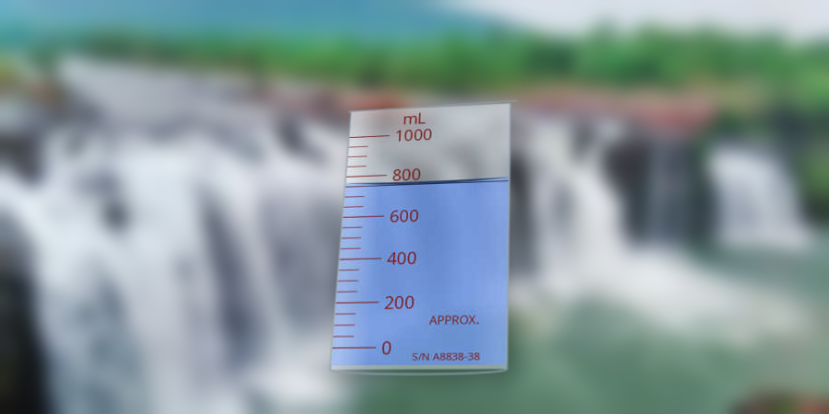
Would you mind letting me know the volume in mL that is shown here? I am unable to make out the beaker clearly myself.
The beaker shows 750 mL
